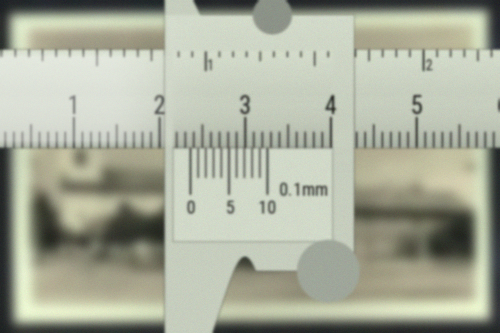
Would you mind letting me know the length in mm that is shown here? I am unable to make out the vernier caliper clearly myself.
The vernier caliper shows 23.6 mm
